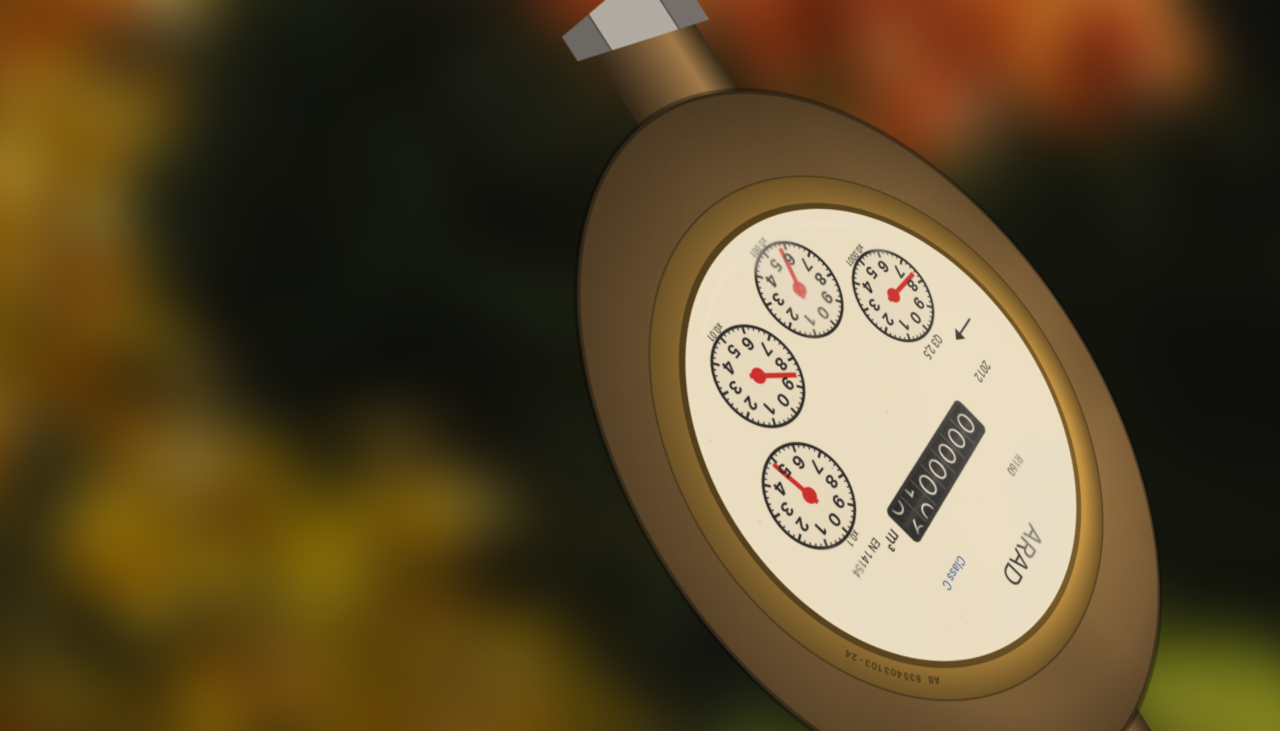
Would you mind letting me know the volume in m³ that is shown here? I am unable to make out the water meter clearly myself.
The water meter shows 9.4857 m³
